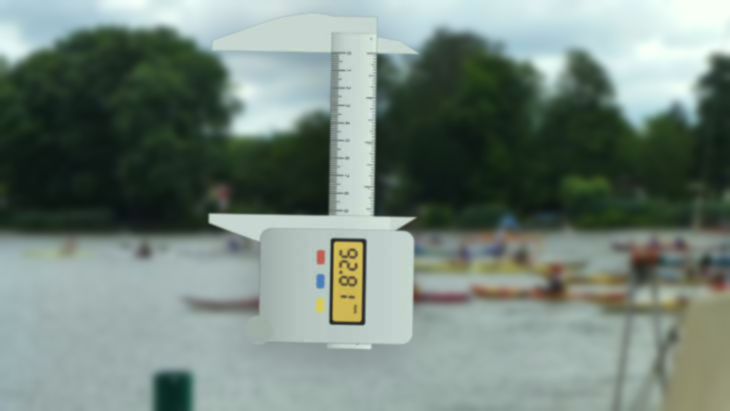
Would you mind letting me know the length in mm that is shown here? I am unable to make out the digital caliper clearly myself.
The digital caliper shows 92.81 mm
